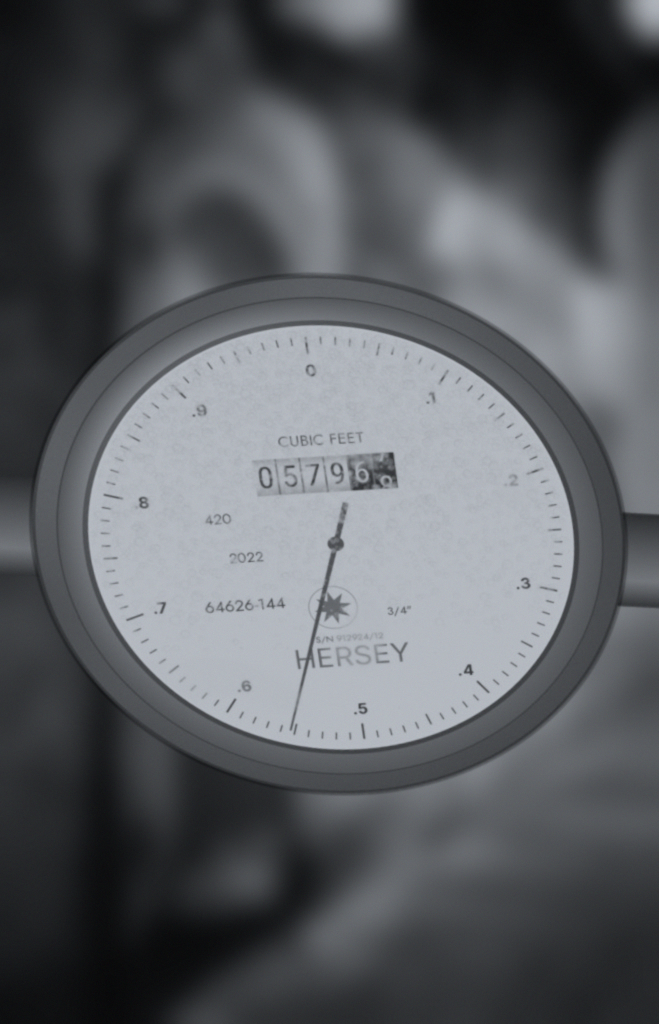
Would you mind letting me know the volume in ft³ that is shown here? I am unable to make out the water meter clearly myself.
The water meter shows 57967.55 ft³
